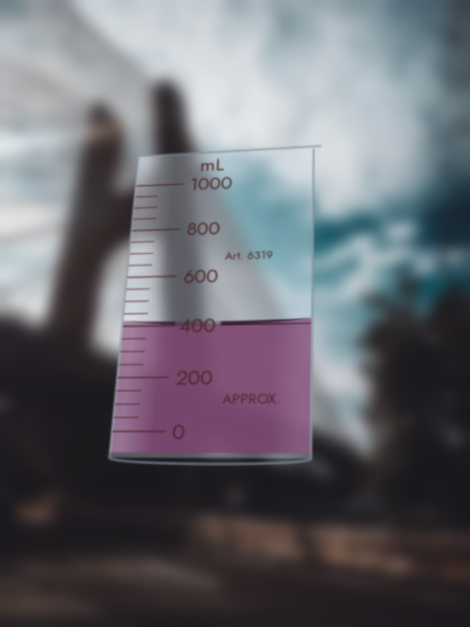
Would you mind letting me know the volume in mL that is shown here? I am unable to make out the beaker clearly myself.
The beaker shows 400 mL
